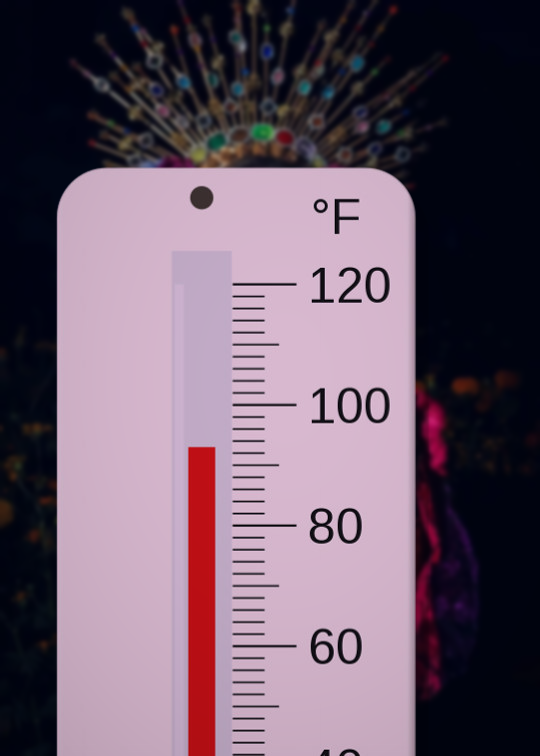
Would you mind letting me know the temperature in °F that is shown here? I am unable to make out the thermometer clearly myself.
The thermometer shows 93 °F
